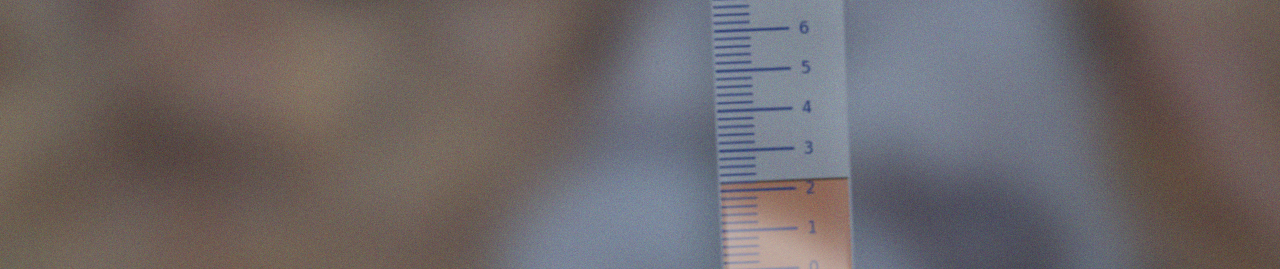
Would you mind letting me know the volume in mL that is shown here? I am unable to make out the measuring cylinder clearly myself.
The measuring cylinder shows 2.2 mL
